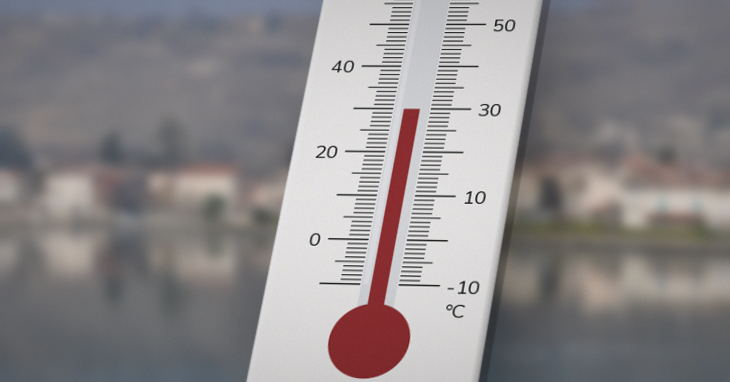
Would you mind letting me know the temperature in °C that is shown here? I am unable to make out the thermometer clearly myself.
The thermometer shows 30 °C
